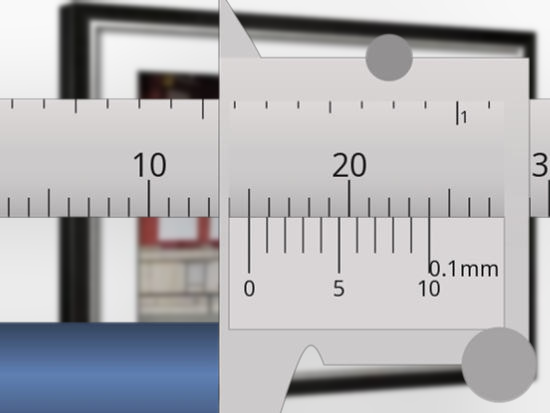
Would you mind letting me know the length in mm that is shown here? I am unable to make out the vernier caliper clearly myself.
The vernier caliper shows 15.0 mm
